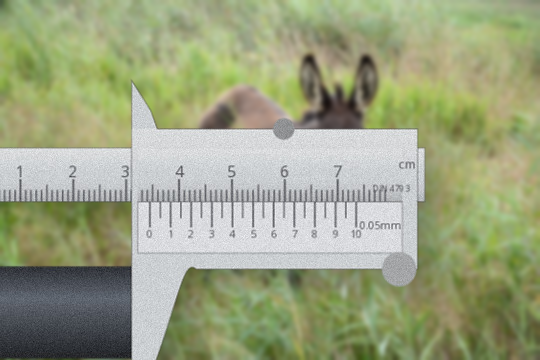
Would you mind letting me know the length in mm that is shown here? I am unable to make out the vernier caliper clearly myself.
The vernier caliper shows 34.5 mm
